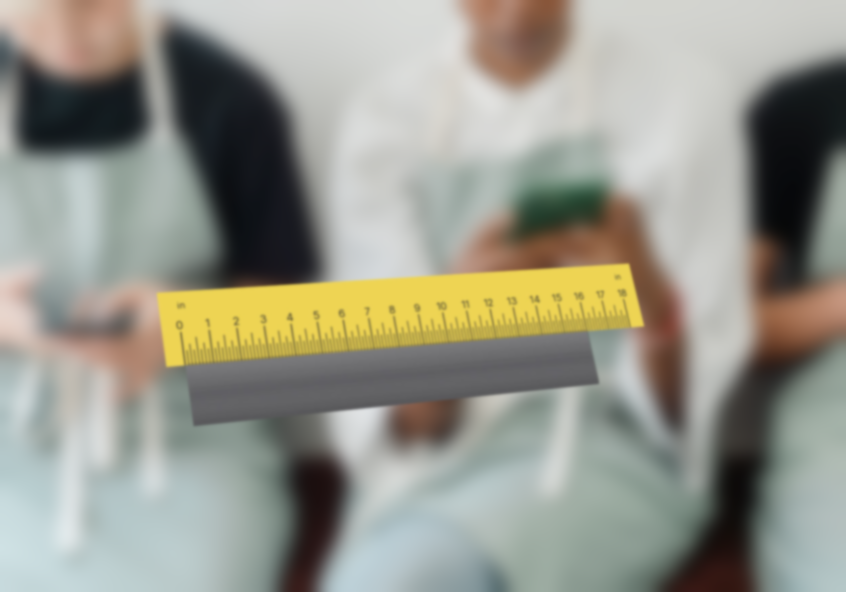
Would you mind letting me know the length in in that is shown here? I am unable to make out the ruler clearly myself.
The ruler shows 16 in
